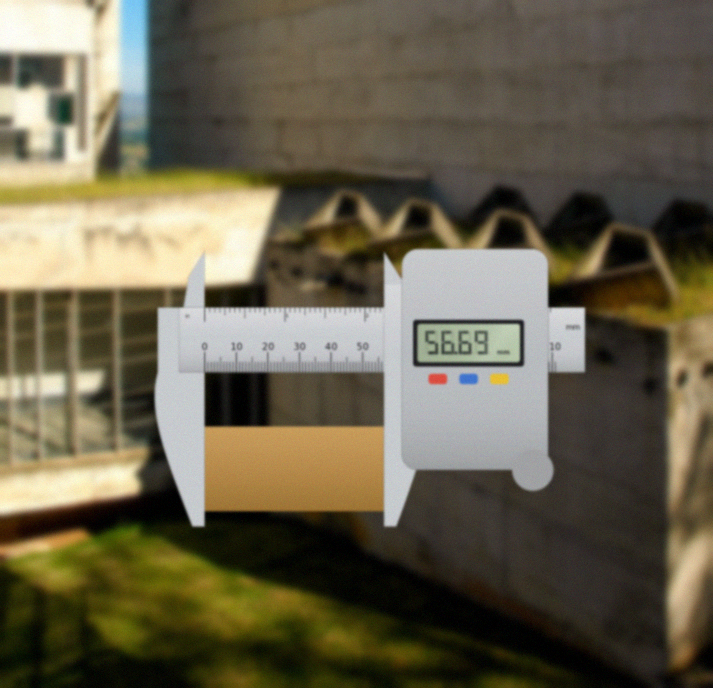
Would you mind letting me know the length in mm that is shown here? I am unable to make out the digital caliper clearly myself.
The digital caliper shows 56.69 mm
